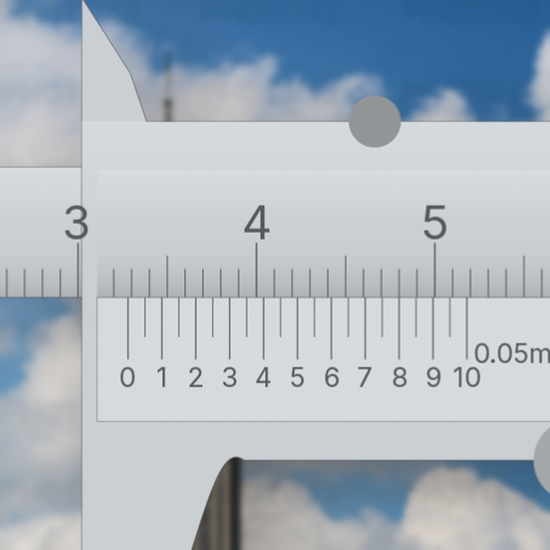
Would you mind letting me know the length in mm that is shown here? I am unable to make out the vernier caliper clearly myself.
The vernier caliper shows 32.8 mm
